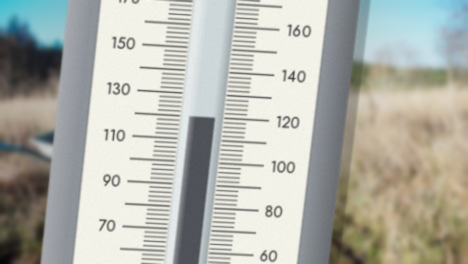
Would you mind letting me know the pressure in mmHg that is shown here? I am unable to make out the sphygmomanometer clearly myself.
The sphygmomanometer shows 120 mmHg
